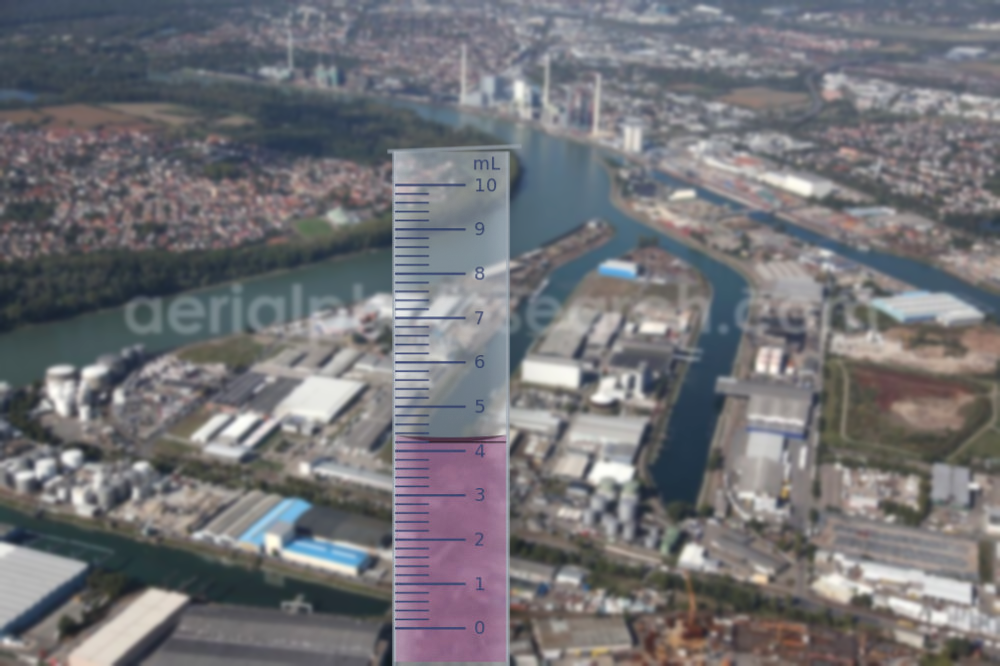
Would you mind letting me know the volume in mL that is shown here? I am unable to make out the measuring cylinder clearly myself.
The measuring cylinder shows 4.2 mL
